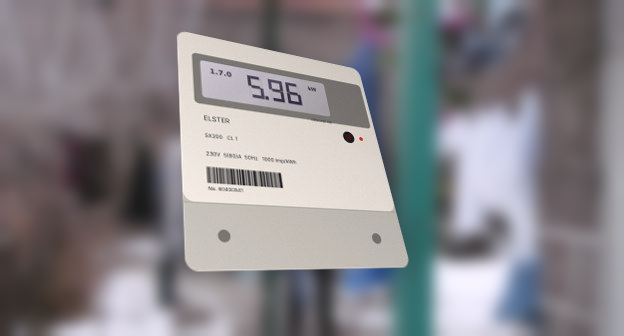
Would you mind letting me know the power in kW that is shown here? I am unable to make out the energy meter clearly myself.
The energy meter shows 5.96 kW
